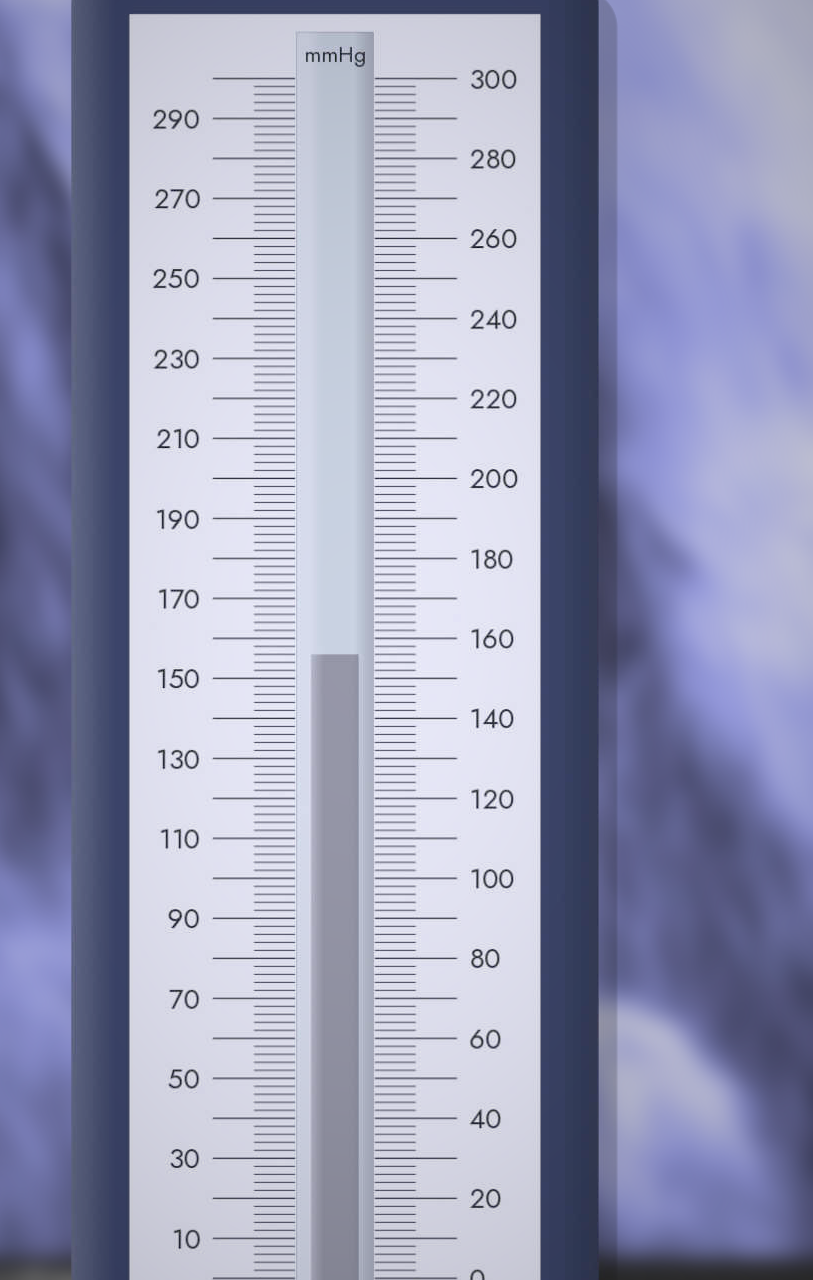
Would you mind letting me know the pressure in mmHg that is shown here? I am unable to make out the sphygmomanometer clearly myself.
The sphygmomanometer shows 156 mmHg
